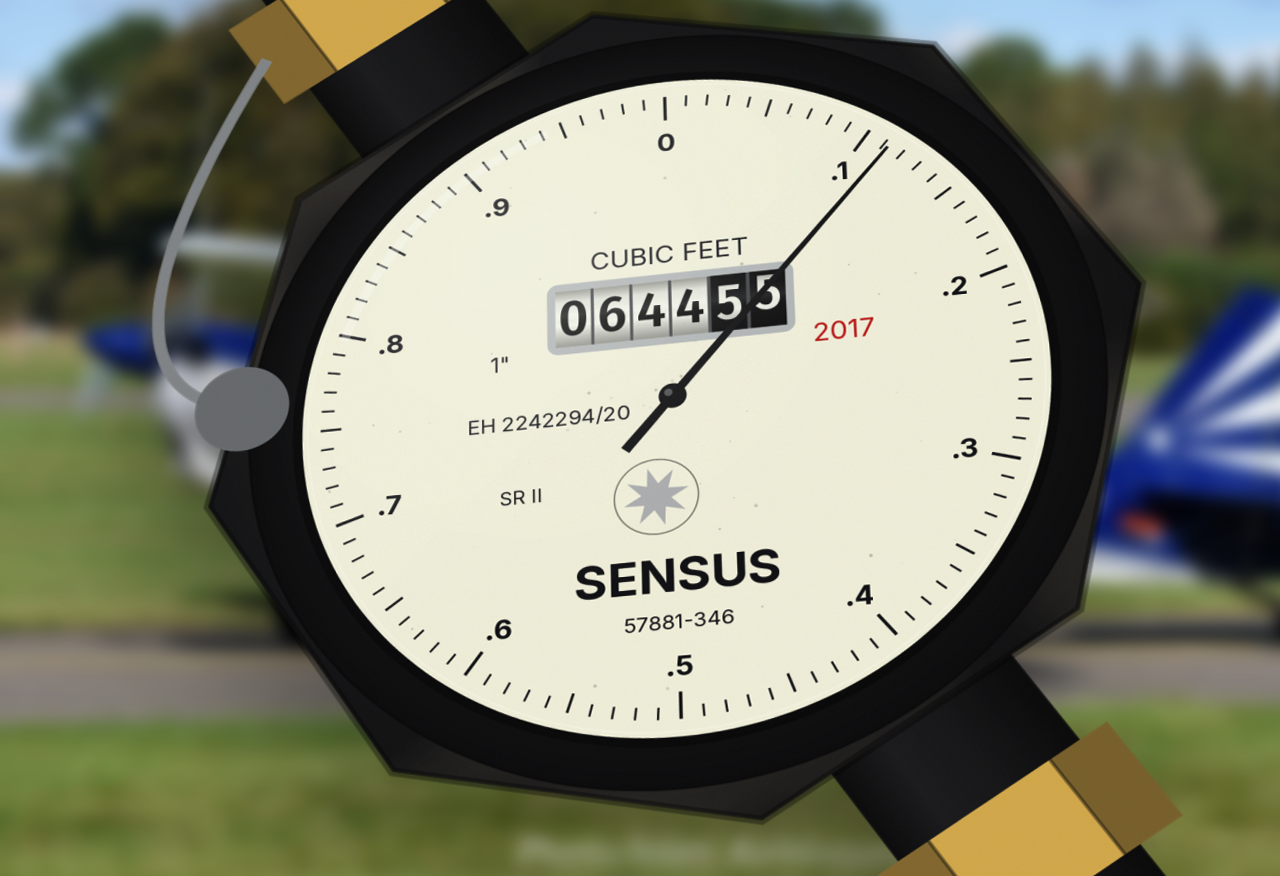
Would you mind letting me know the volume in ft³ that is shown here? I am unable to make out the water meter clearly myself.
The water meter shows 64455.11 ft³
